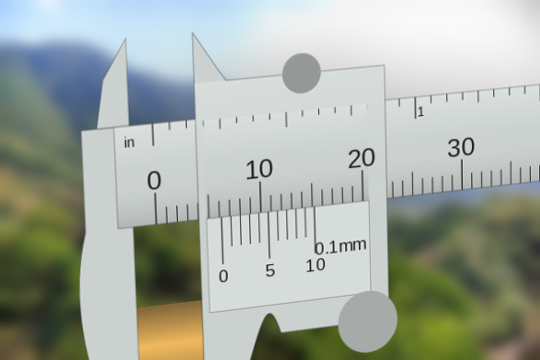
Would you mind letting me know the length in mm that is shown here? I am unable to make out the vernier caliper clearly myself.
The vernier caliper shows 6.2 mm
